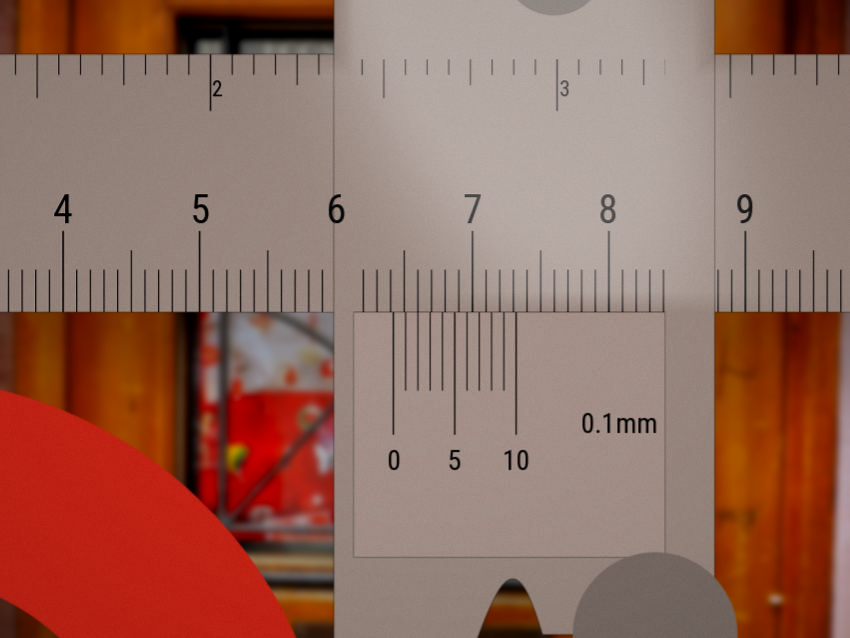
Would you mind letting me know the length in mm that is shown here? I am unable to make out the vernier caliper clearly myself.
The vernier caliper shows 64.2 mm
